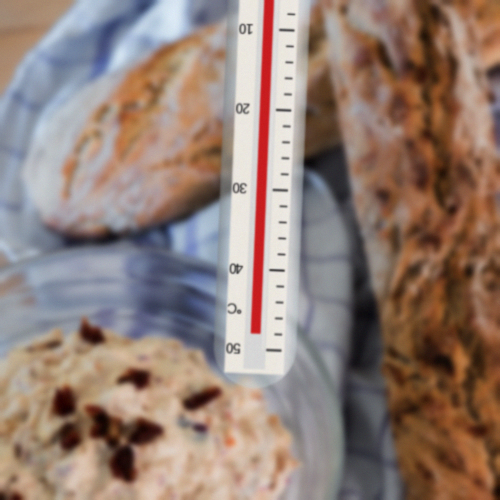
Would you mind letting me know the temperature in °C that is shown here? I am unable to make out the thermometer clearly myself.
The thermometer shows 48 °C
